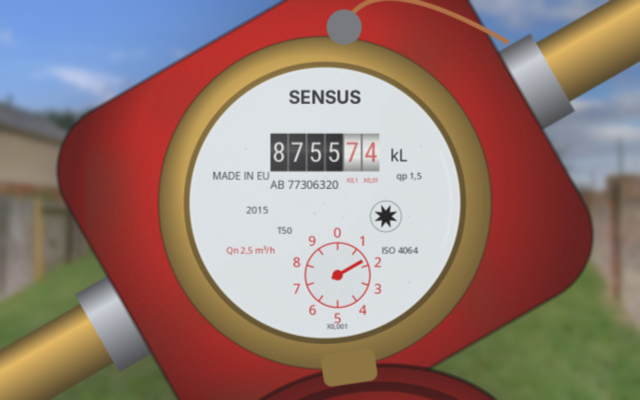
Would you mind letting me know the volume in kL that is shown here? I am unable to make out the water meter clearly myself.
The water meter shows 8755.741 kL
